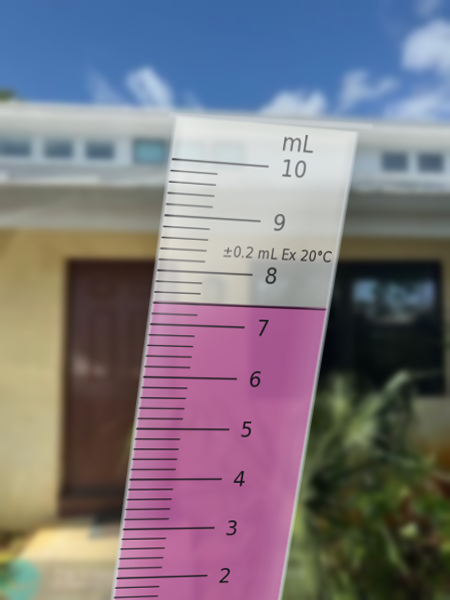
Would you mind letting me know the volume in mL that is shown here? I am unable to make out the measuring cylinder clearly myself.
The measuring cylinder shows 7.4 mL
